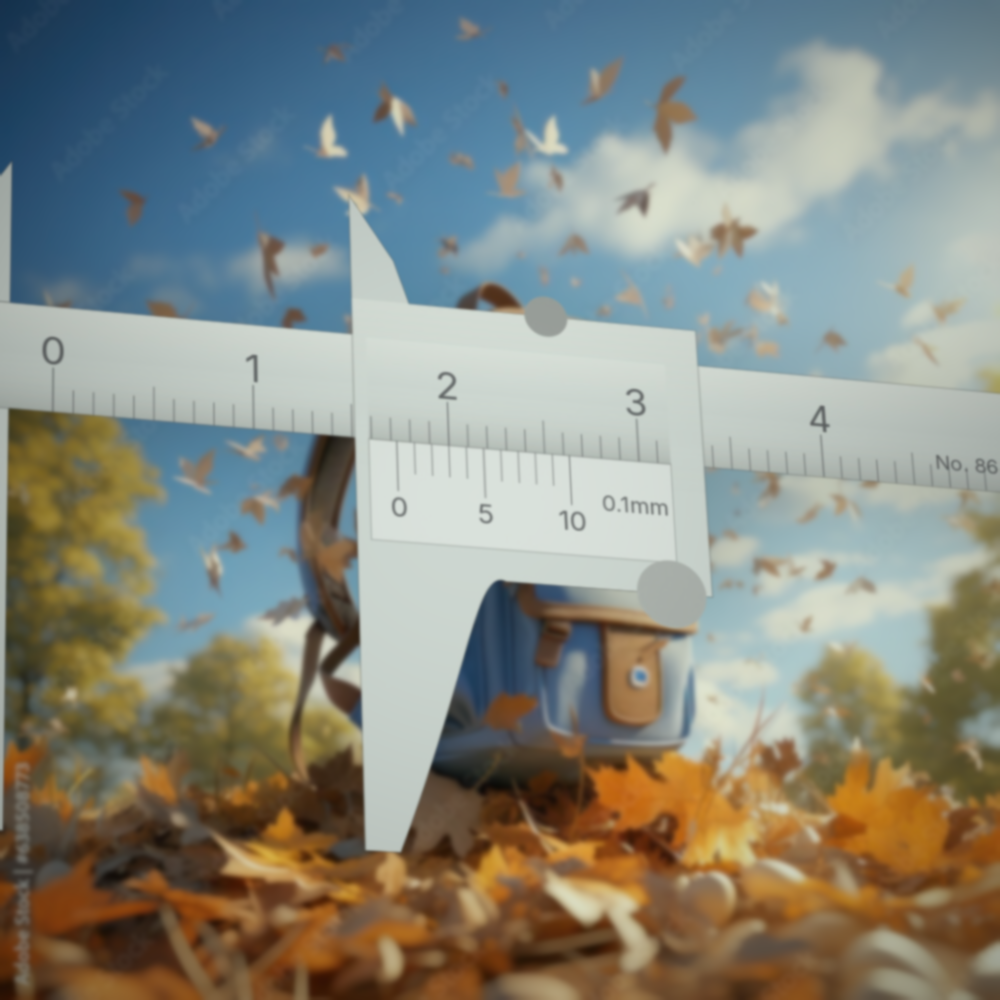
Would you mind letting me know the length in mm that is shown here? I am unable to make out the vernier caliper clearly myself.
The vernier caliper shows 17.3 mm
